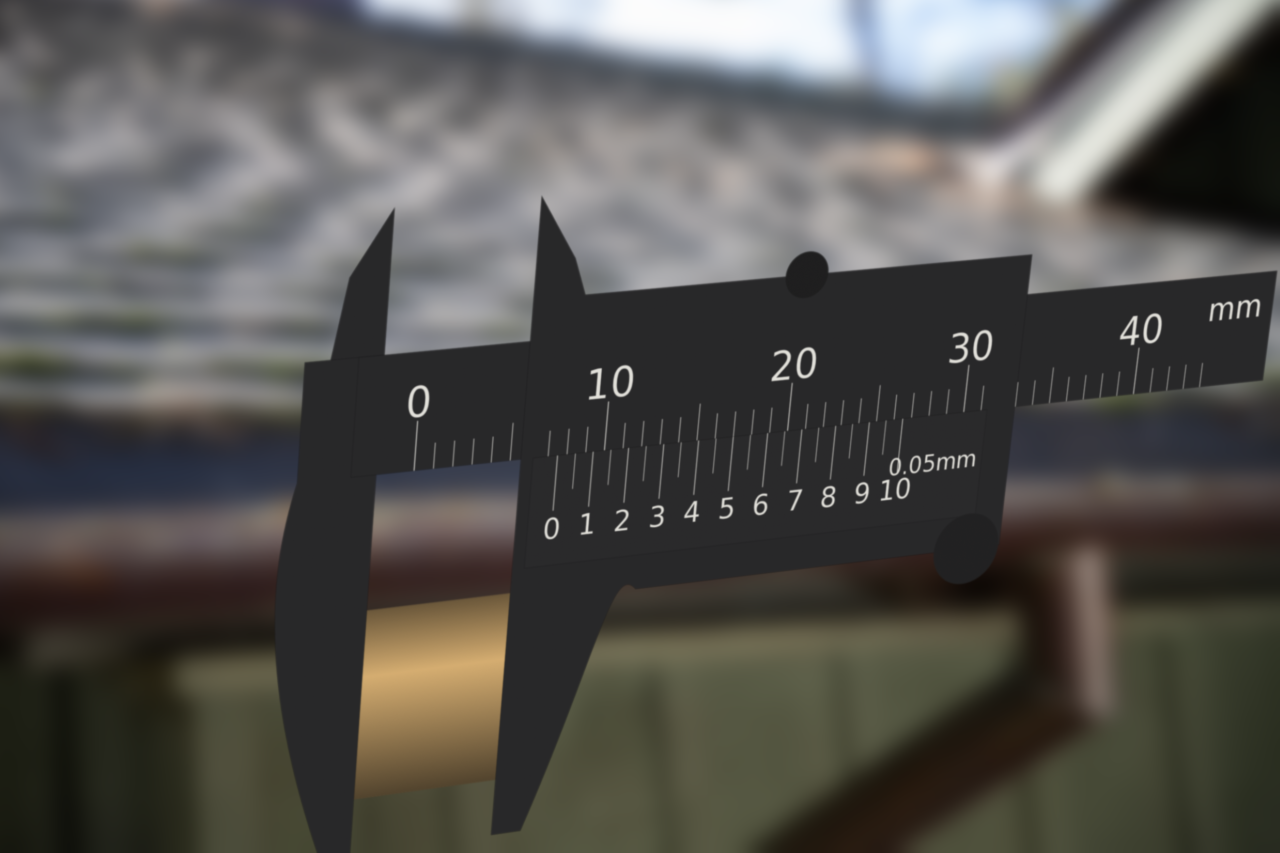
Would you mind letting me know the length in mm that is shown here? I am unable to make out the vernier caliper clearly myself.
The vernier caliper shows 7.5 mm
